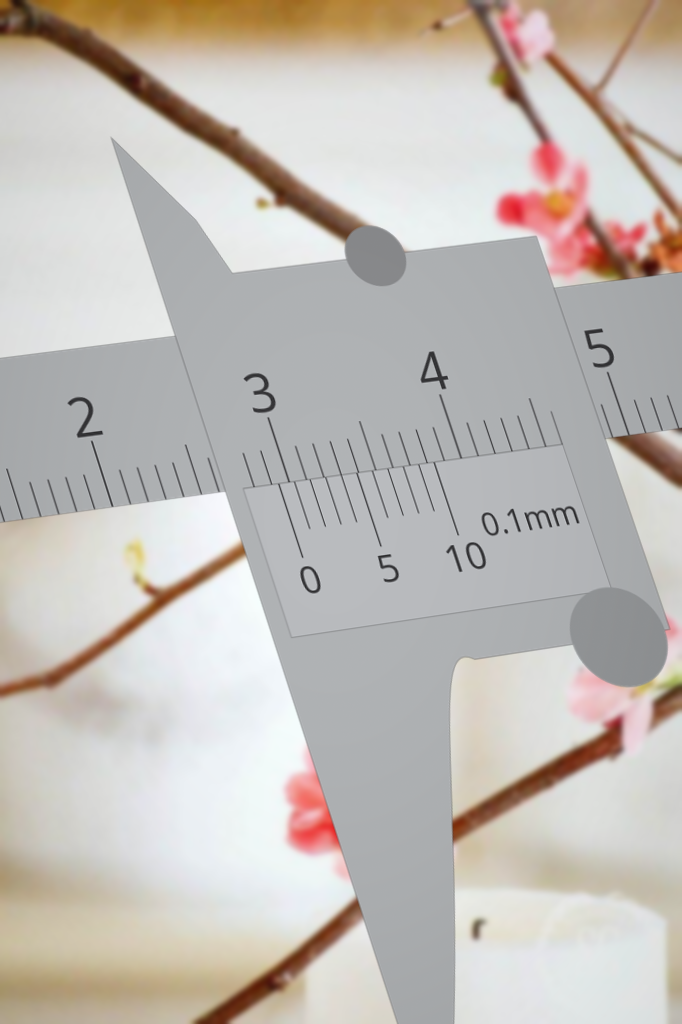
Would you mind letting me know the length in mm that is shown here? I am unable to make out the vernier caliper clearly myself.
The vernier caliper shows 29.4 mm
